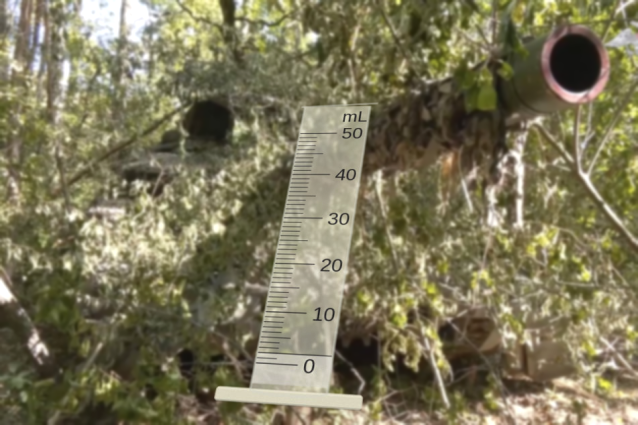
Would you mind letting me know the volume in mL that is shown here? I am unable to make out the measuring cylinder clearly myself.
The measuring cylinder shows 2 mL
